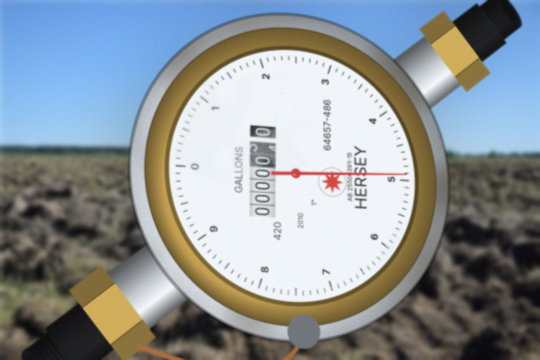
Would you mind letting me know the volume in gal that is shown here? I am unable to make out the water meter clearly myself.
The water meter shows 34.9 gal
